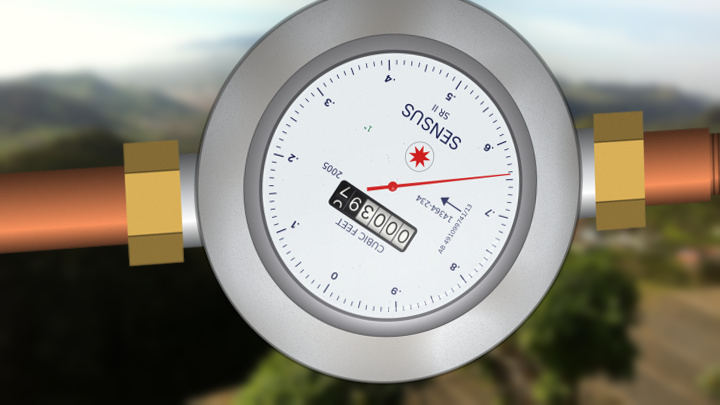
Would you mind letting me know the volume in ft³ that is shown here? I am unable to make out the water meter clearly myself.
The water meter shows 396.64 ft³
